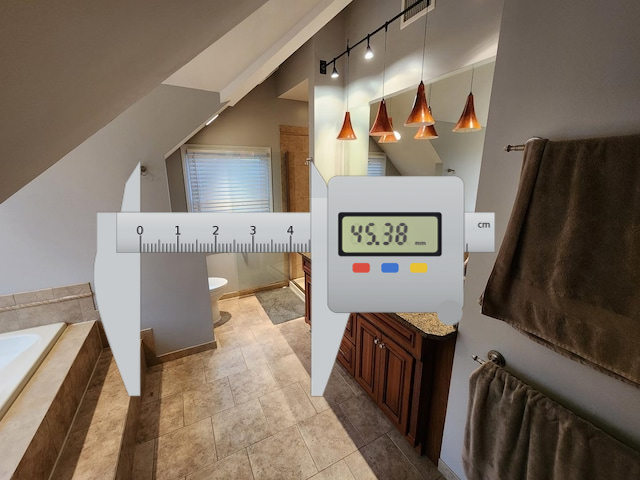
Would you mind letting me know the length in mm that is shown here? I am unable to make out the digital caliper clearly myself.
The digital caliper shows 45.38 mm
